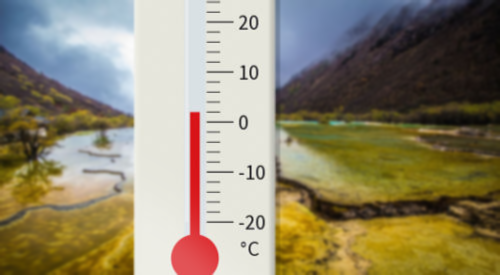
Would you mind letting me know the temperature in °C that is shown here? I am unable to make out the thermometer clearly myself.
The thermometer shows 2 °C
